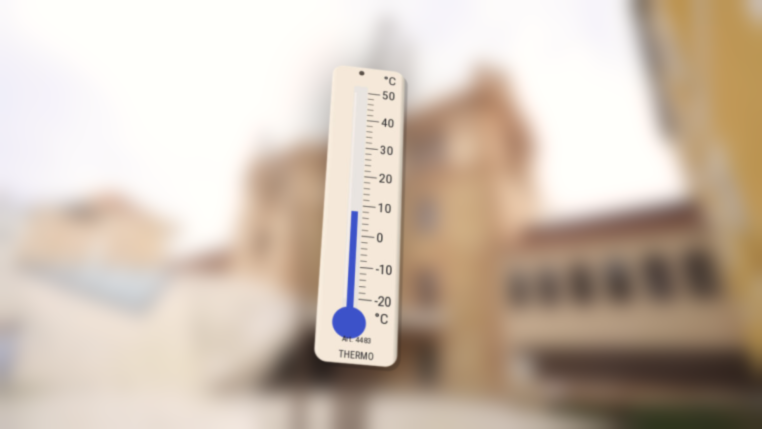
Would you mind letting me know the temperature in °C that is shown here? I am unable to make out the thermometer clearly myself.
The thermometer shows 8 °C
